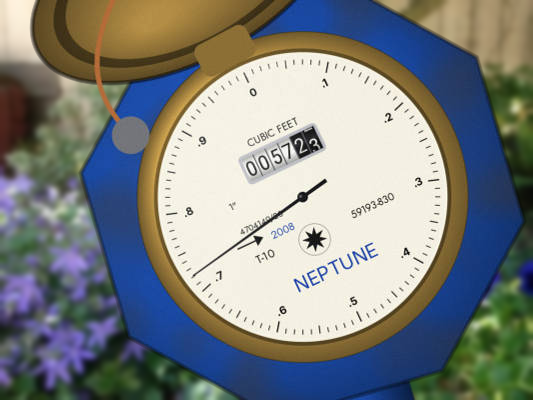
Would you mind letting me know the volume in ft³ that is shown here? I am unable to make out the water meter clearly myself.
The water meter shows 5722.72 ft³
